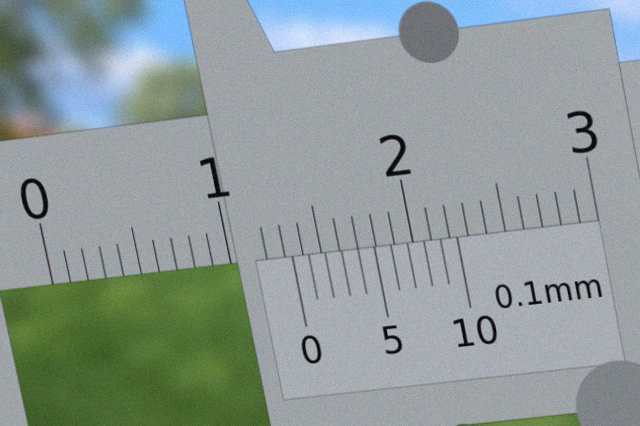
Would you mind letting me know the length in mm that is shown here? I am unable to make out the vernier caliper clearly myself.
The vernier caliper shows 13.4 mm
